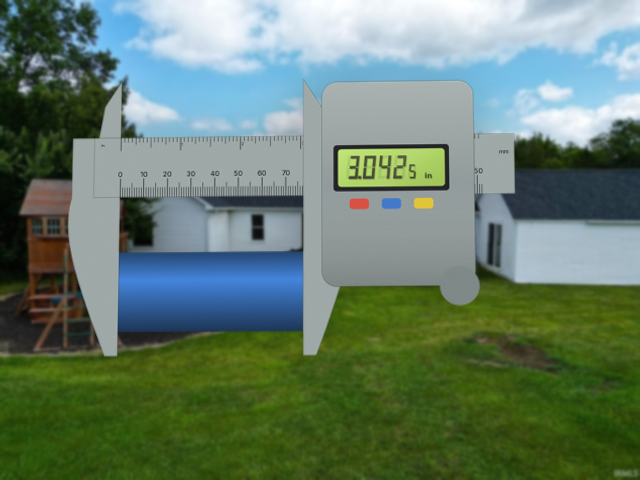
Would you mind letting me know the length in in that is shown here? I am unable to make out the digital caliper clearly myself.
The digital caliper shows 3.0425 in
